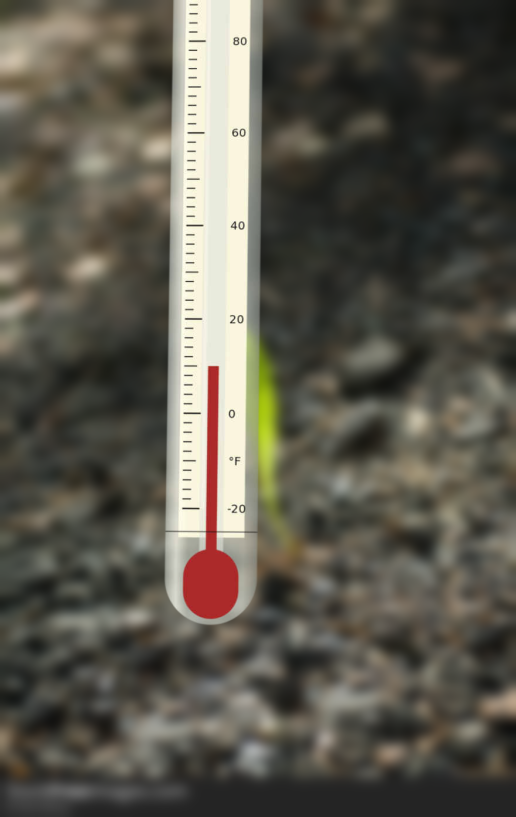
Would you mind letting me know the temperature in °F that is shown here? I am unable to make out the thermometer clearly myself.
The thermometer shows 10 °F
